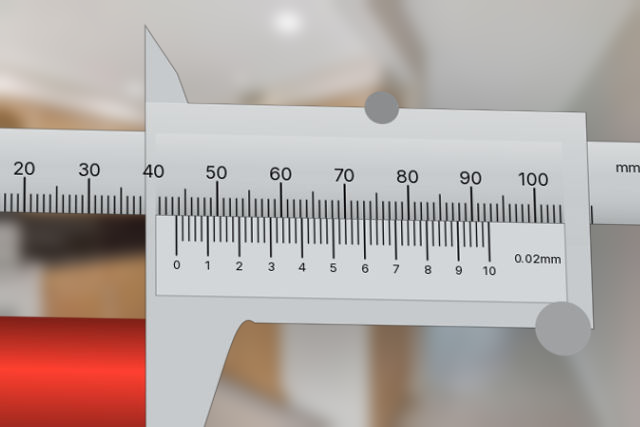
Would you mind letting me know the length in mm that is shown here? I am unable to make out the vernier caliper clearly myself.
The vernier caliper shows 43.6 mm
